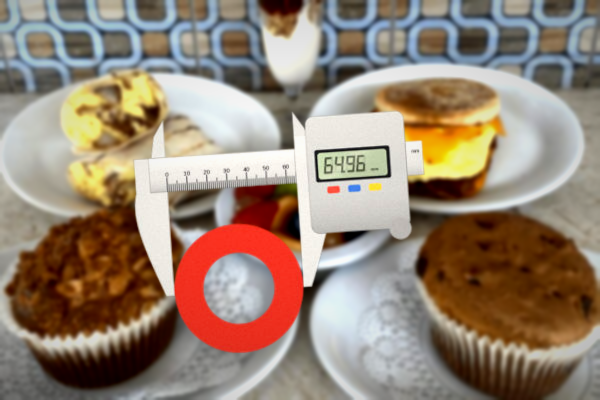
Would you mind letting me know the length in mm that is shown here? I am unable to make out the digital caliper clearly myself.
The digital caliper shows 64.96 mm
